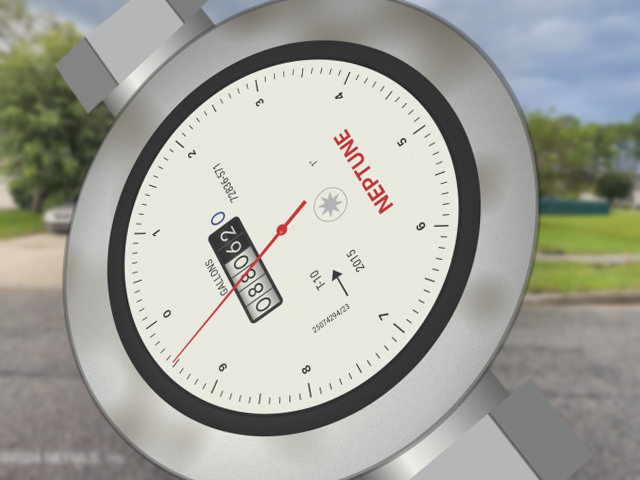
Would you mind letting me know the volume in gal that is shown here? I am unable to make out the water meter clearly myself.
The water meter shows 880619.5 gal
